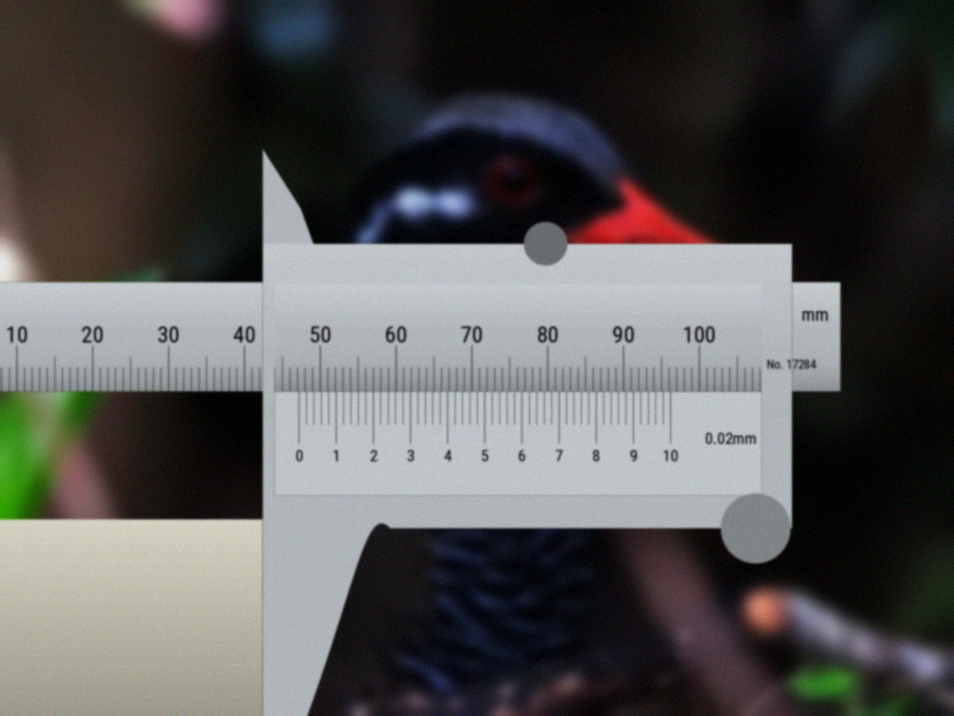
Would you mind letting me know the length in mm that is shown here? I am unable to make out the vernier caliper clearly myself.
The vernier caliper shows 47.2 mm
